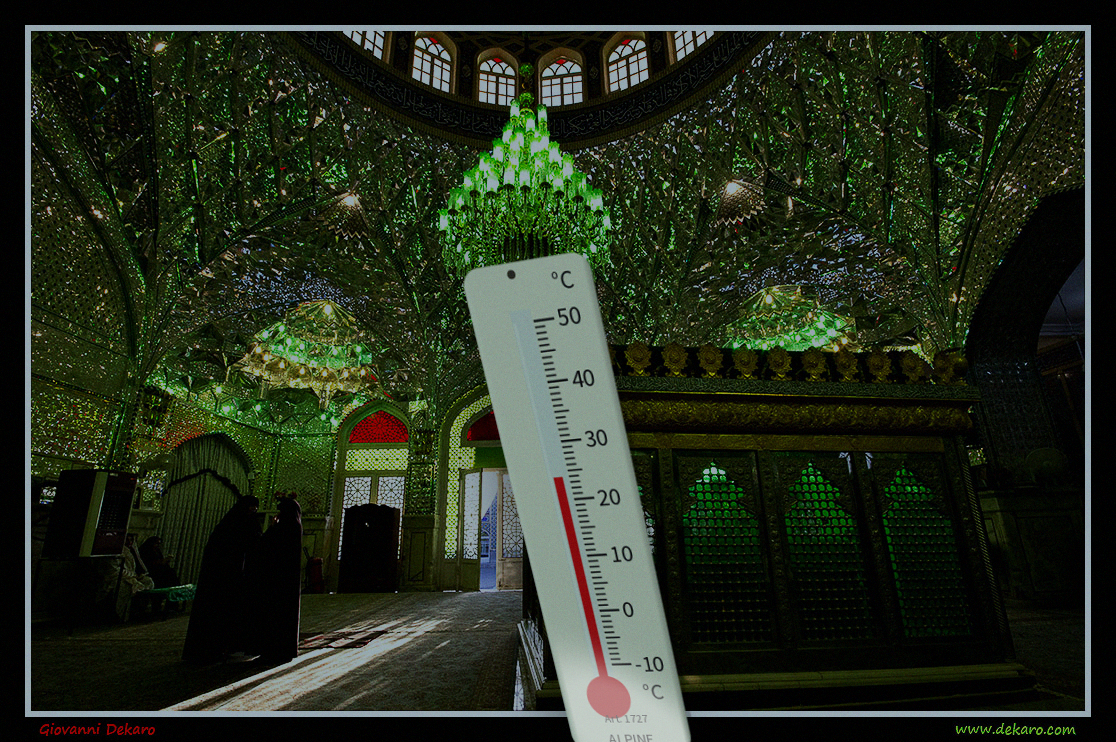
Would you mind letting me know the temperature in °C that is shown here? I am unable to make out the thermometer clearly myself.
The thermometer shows 24 °C
